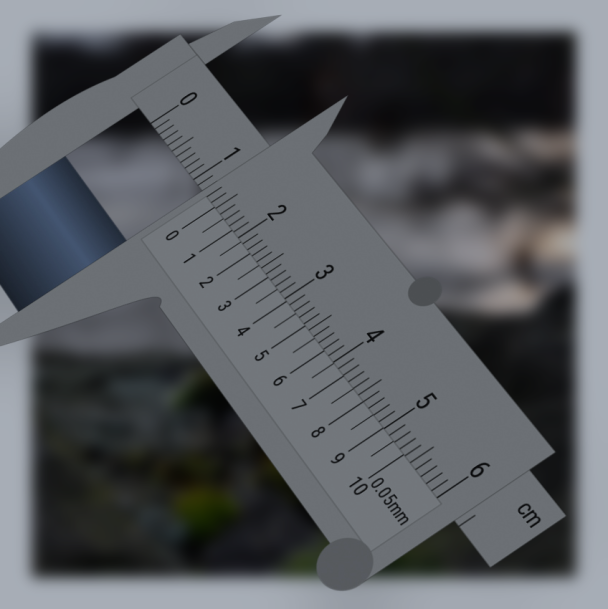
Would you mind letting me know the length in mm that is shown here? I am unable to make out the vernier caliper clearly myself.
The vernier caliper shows 14.8 mm
